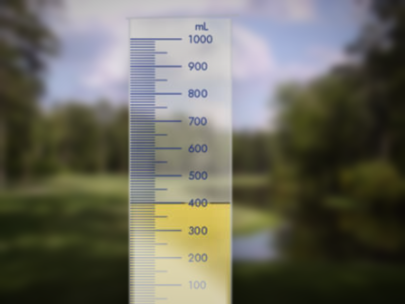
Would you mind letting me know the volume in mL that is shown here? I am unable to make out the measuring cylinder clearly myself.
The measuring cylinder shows 400 mL
